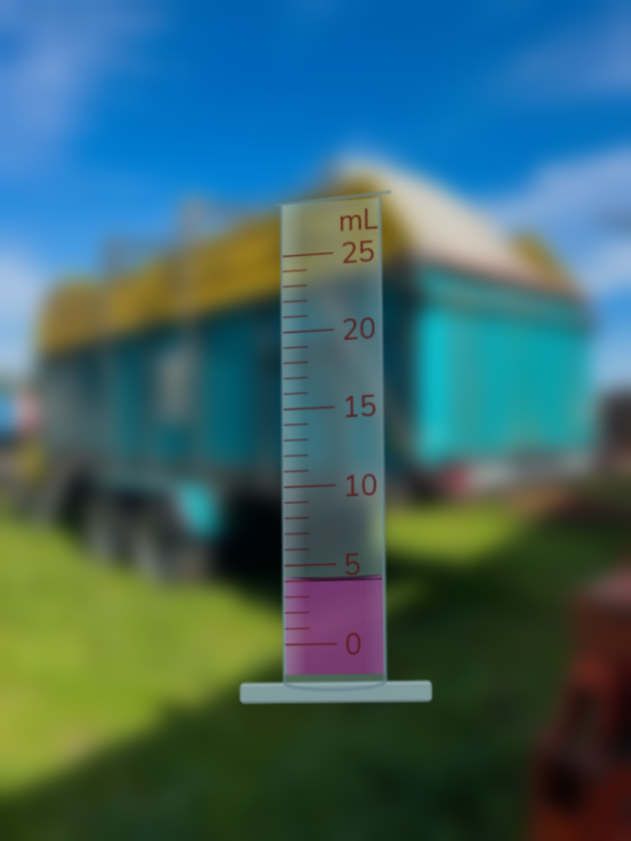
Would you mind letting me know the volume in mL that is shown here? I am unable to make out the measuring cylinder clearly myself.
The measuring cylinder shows 4 mL
